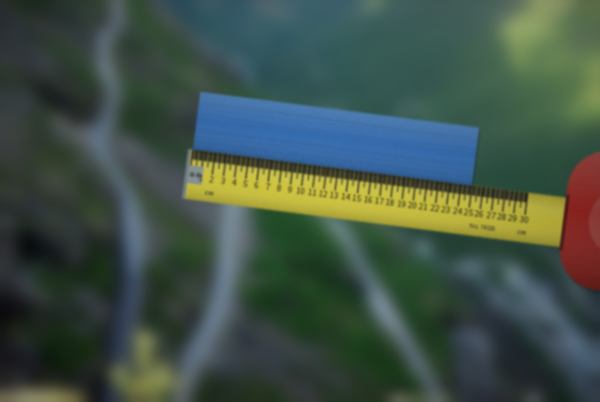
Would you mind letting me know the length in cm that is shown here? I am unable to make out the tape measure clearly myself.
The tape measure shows 25 cm
